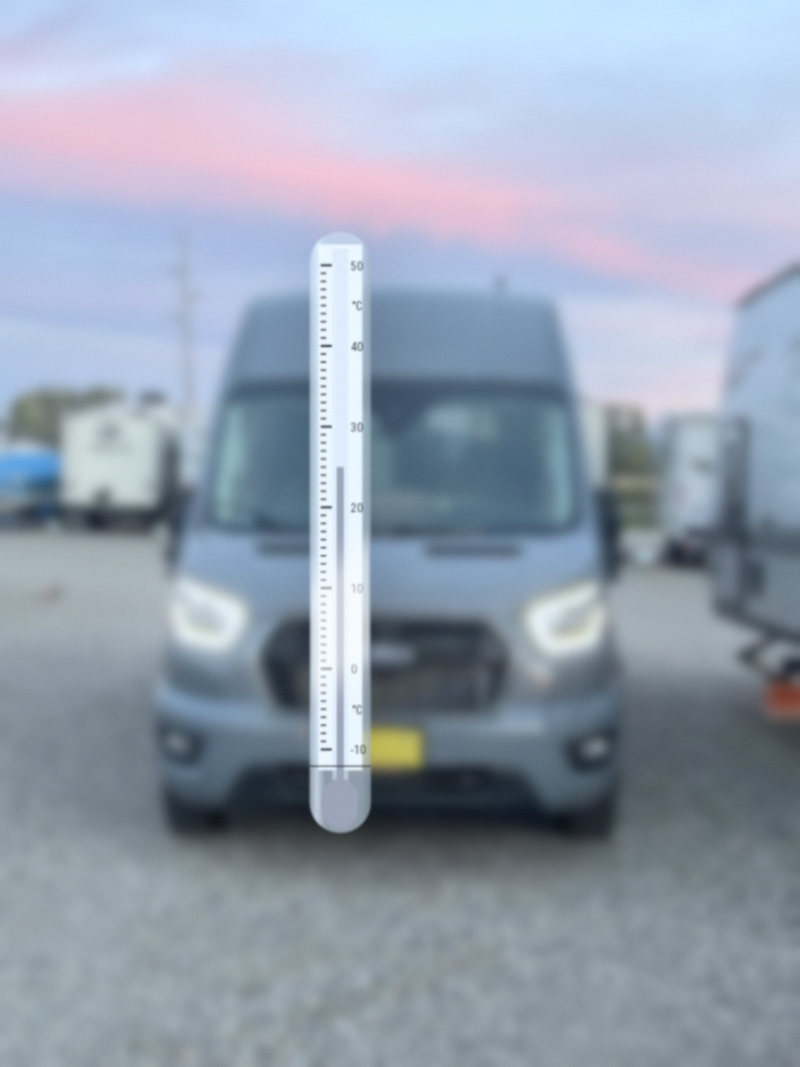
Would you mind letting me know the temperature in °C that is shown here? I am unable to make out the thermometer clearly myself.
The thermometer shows 25 °C
